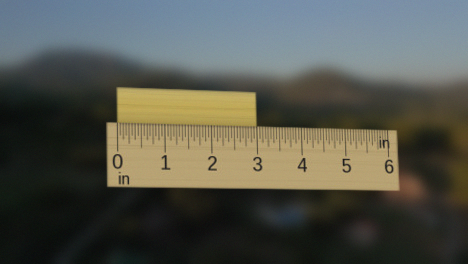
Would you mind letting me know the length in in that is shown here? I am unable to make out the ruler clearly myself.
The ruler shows 3 in
